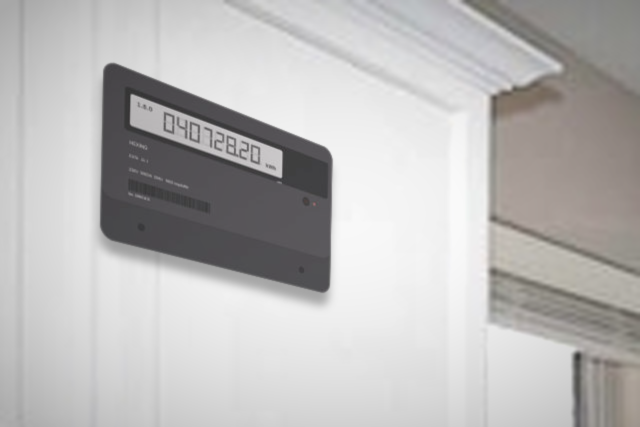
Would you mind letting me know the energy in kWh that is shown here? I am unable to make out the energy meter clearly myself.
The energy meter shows 40728.20 kWh
